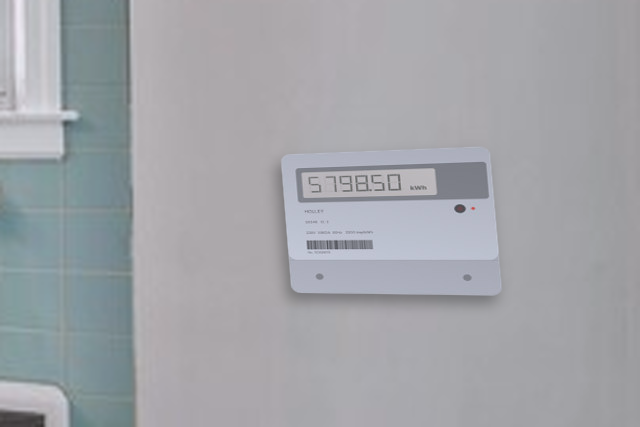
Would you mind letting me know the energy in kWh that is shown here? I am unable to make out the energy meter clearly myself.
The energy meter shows 5798.50 kWh
